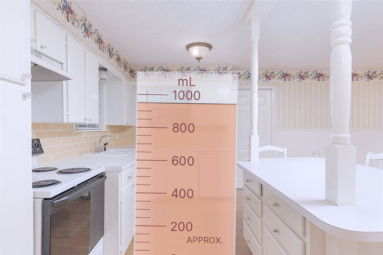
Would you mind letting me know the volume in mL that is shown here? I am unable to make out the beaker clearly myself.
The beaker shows 950 mL
